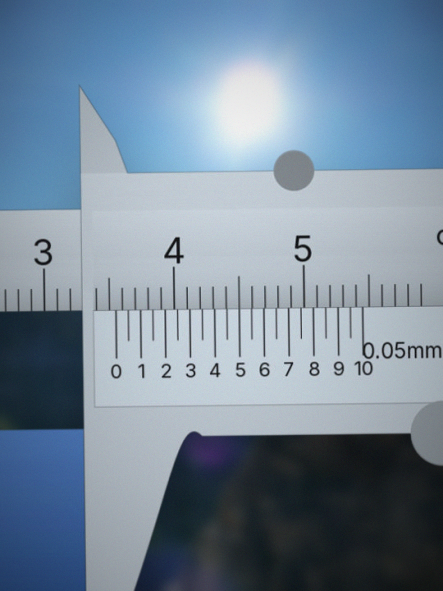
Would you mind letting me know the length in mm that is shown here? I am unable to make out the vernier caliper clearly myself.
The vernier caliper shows 35.5 mm
